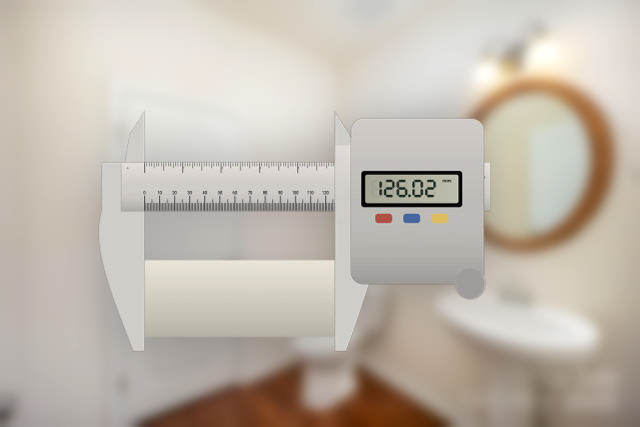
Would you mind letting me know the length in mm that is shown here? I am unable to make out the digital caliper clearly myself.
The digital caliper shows 126.02 mm
